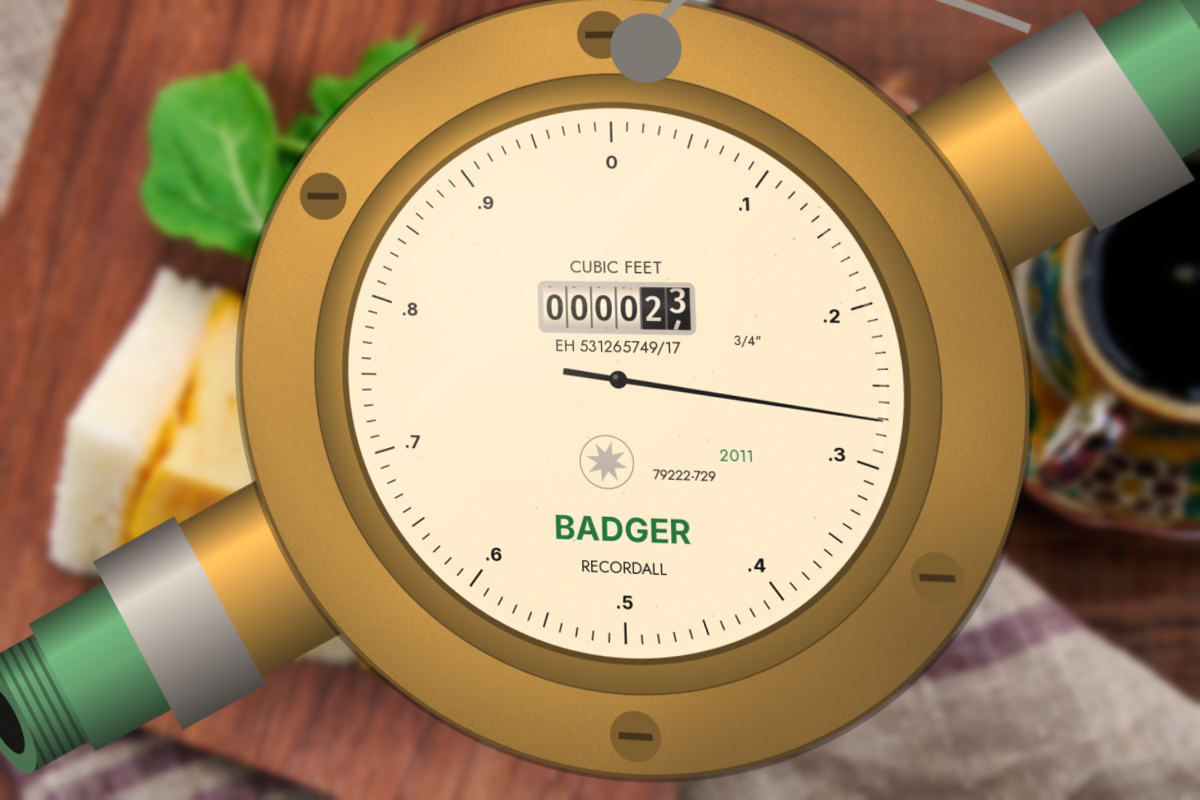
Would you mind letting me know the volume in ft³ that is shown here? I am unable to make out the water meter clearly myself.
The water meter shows 23.27 ft³
